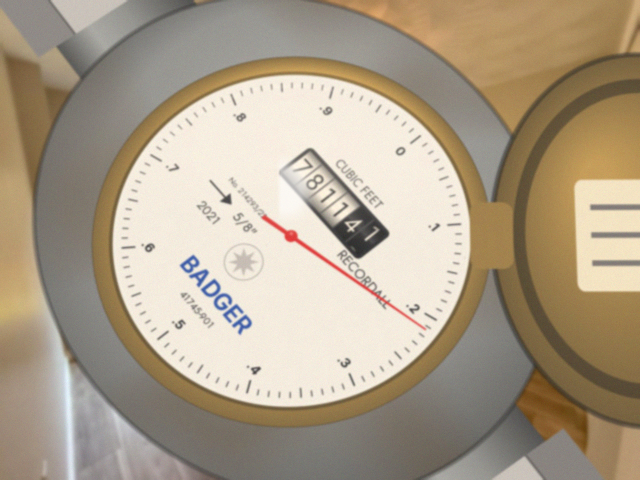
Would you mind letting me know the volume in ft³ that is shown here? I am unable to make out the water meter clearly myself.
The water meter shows 781141.21 ft³
